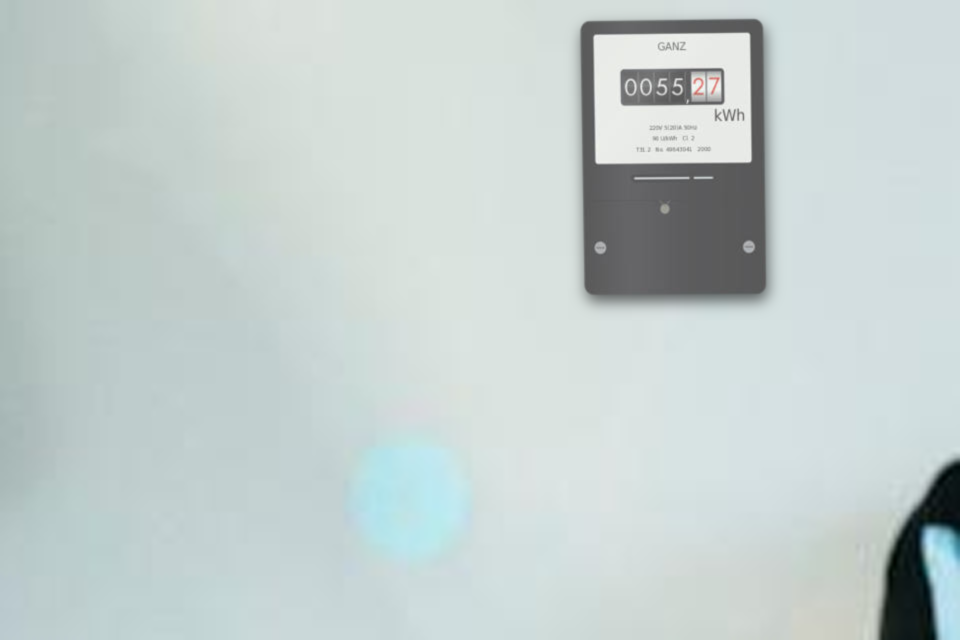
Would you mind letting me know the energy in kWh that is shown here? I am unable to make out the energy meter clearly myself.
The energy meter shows 55.27 kWh
